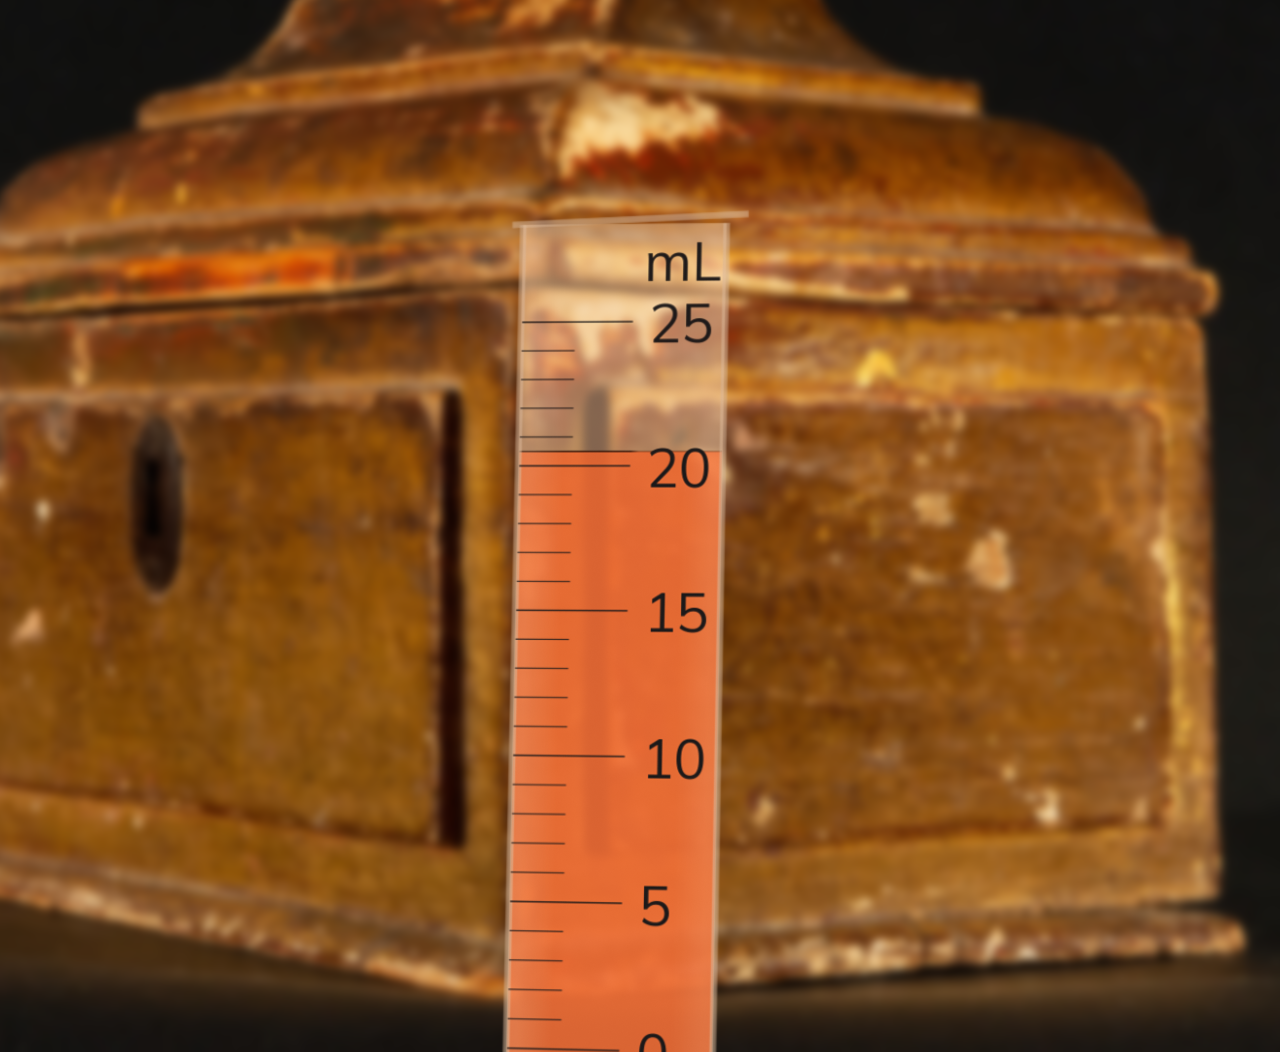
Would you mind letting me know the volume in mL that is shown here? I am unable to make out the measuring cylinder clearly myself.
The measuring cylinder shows 20.5 mL
